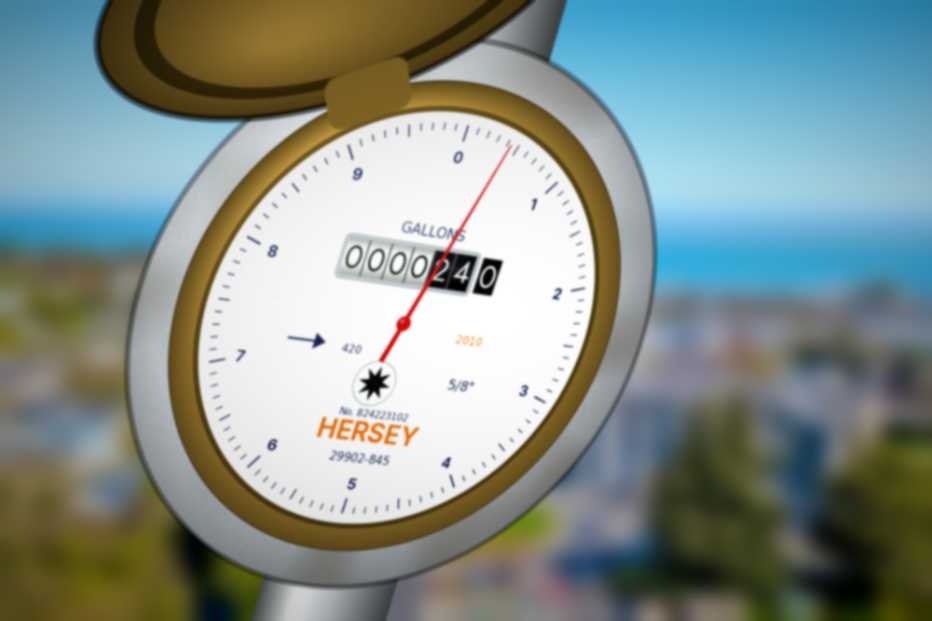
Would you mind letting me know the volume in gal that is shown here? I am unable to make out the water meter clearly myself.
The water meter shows 240.4 gal
